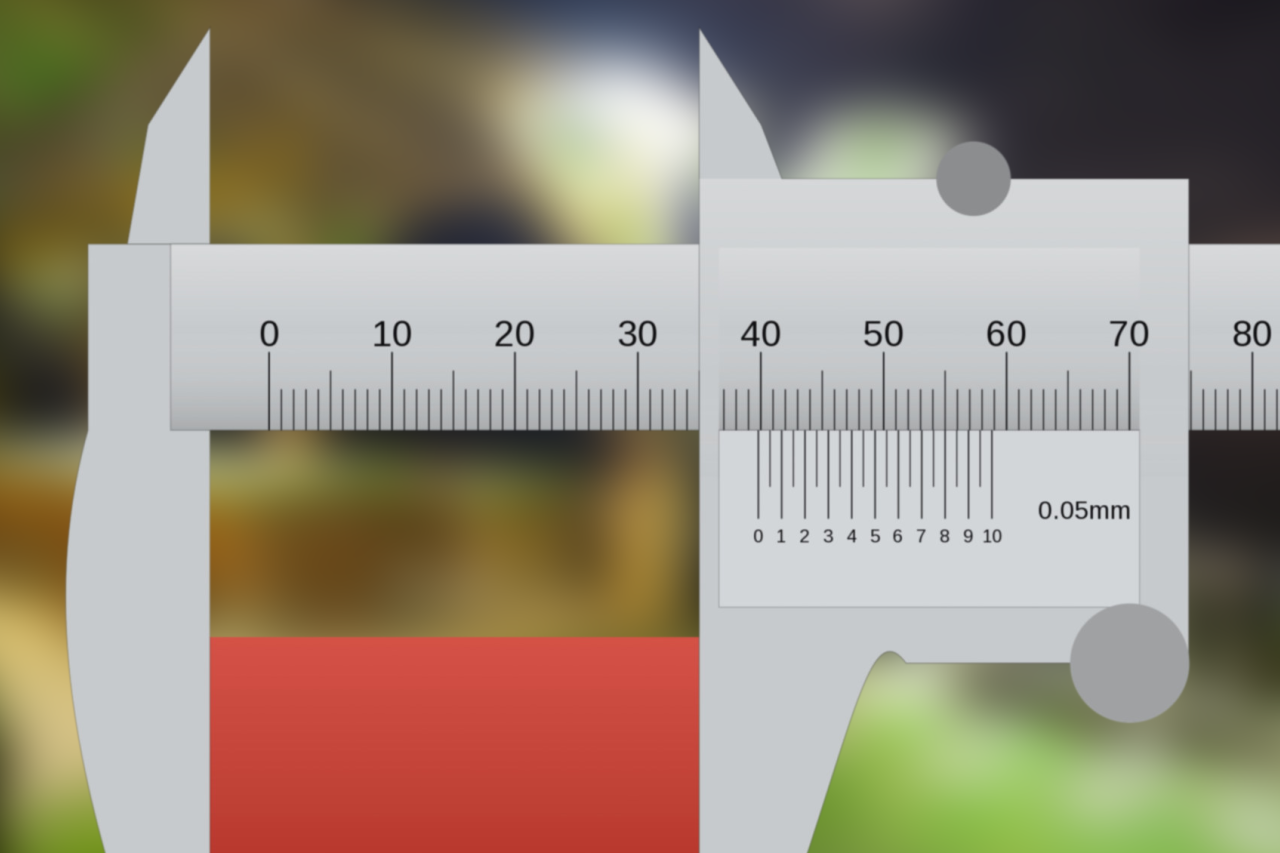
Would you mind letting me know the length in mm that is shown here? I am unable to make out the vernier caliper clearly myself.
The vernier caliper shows 39.8 mm
